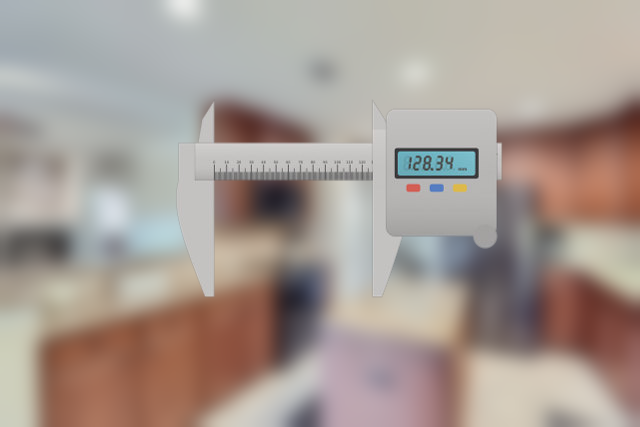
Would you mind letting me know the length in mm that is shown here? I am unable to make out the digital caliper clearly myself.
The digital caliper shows 128.34 mm
